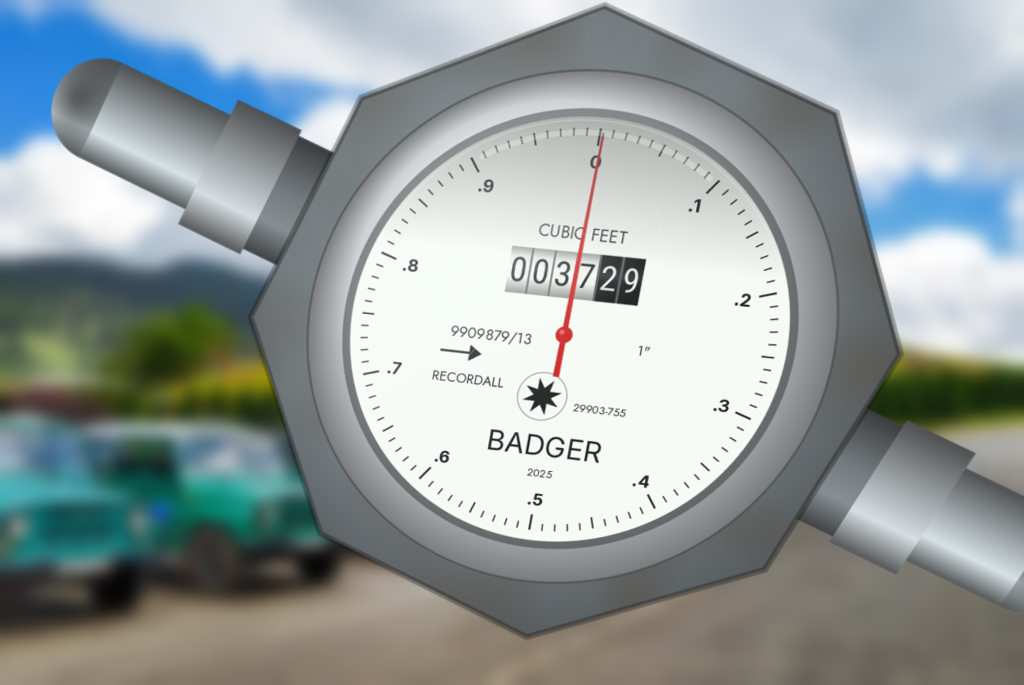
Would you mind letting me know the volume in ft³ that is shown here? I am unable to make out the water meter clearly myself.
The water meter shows 3729.00 ft³
